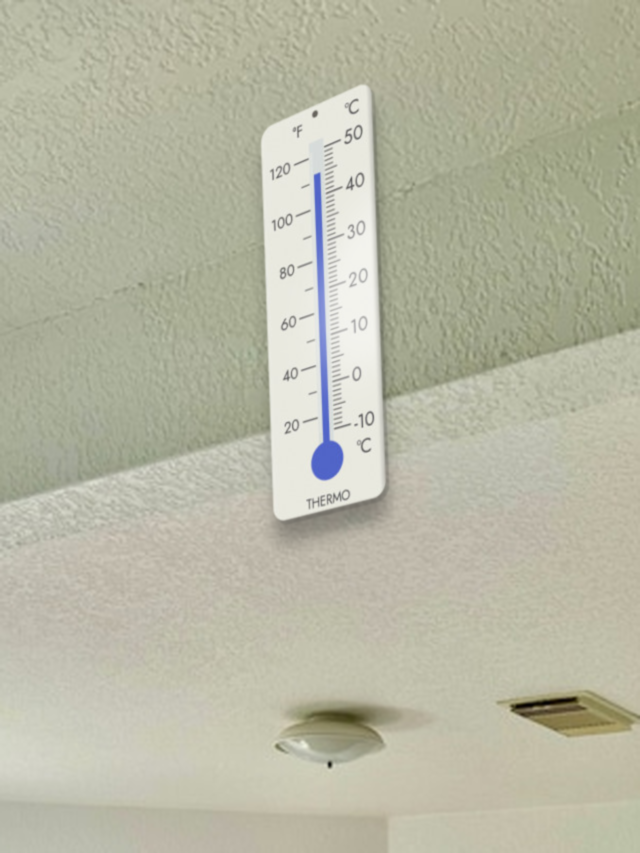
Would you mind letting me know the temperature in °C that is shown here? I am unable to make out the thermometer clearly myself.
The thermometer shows 45 °C
